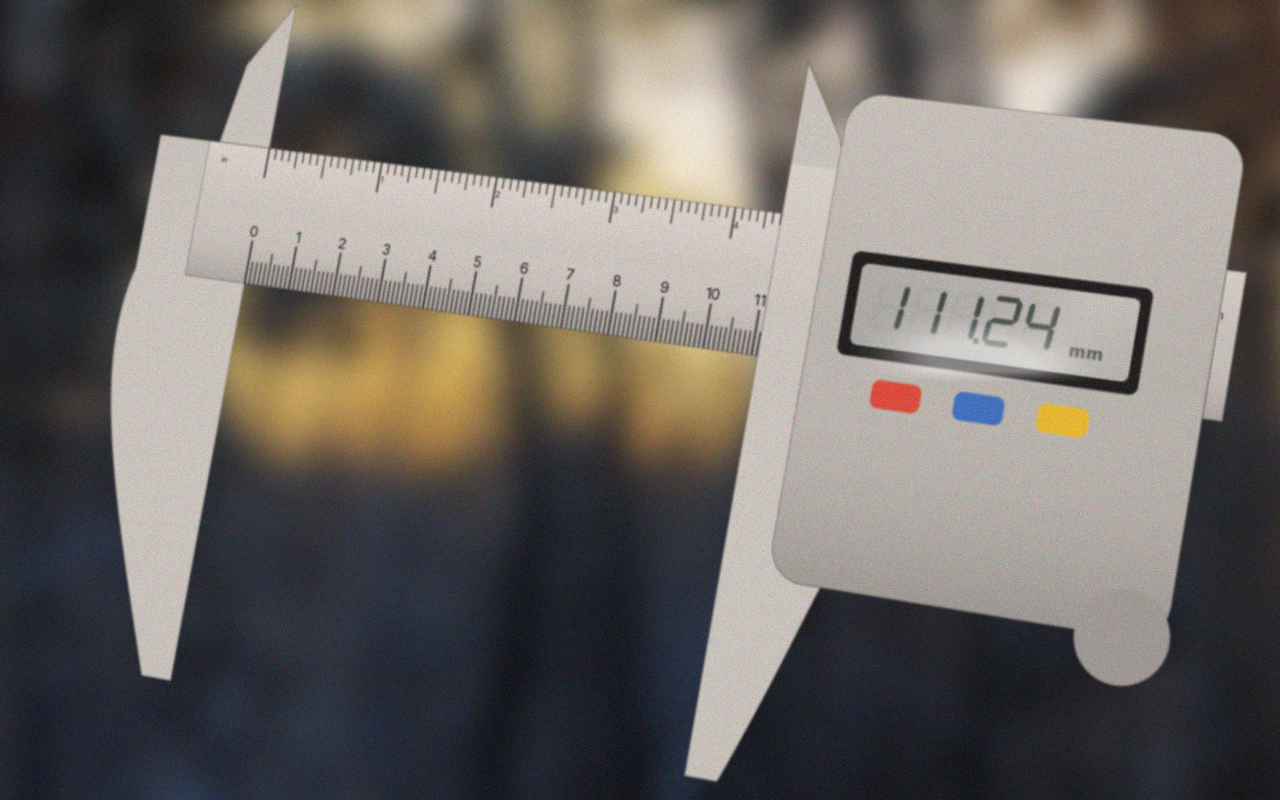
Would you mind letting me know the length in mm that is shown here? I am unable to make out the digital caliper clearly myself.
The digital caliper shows 111.24 mm
